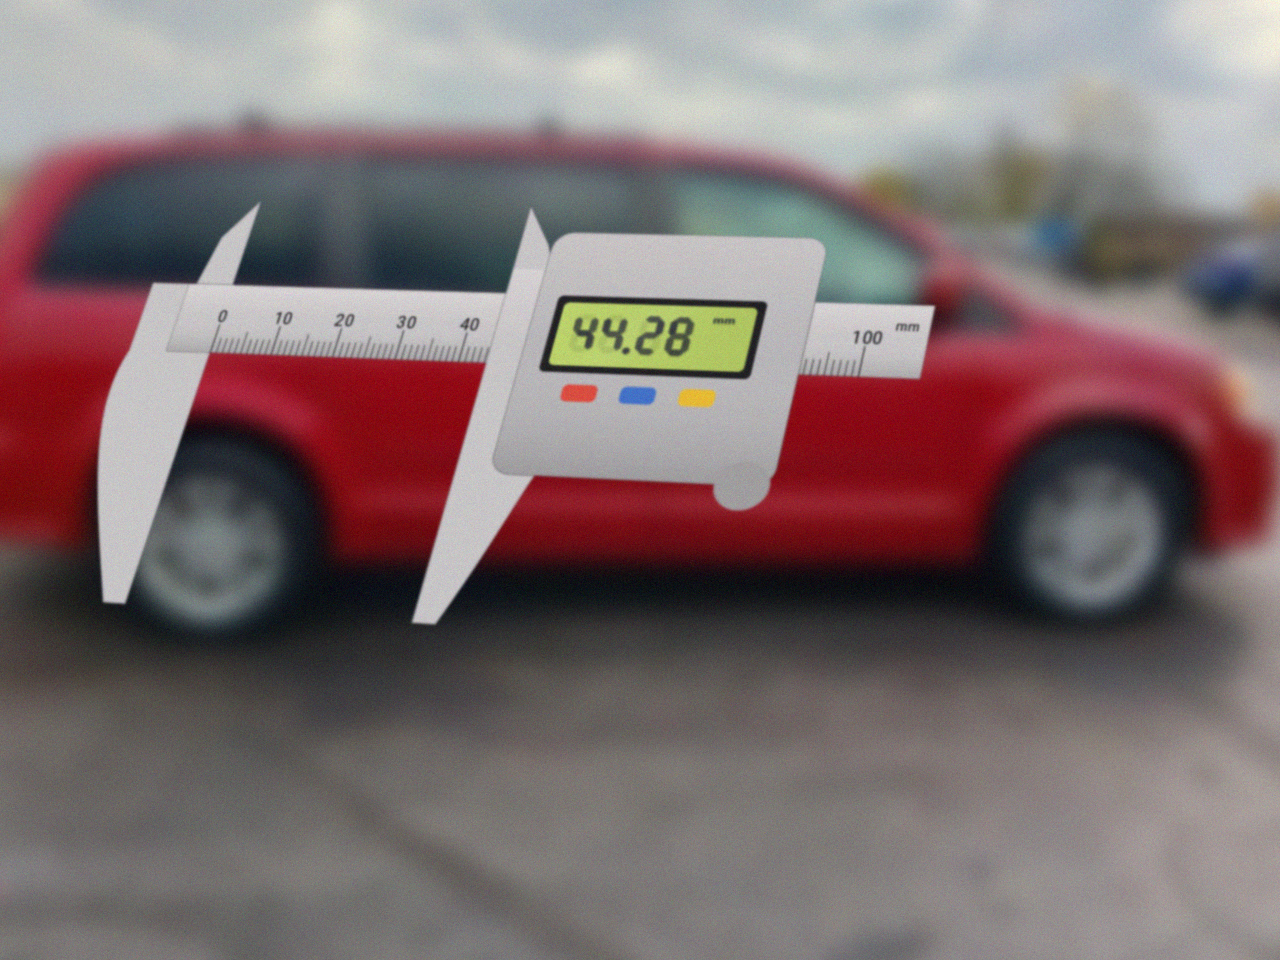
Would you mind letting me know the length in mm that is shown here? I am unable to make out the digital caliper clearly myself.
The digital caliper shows 44.28 mm
